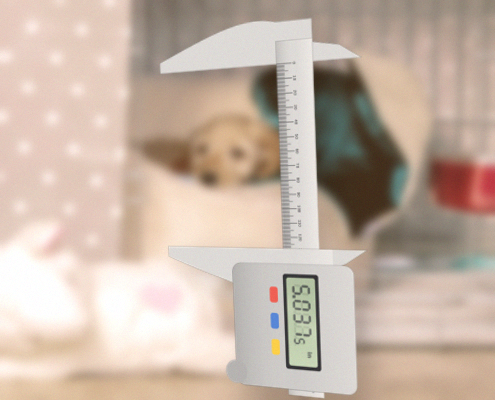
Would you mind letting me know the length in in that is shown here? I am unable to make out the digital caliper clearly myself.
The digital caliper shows 5.0375 in
